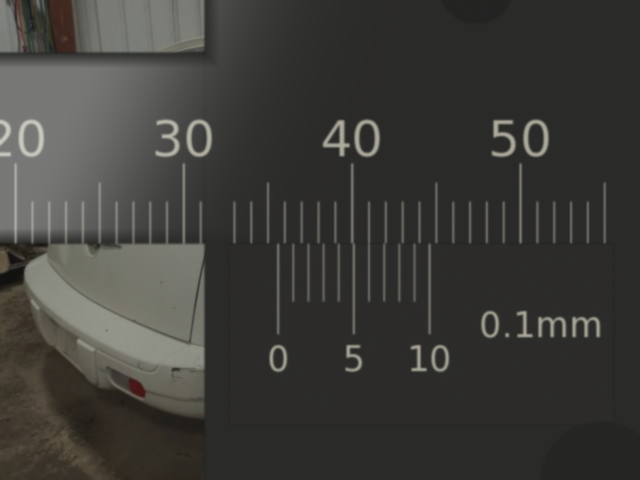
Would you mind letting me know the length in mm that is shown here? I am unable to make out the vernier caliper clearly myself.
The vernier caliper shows 35.6 mm
